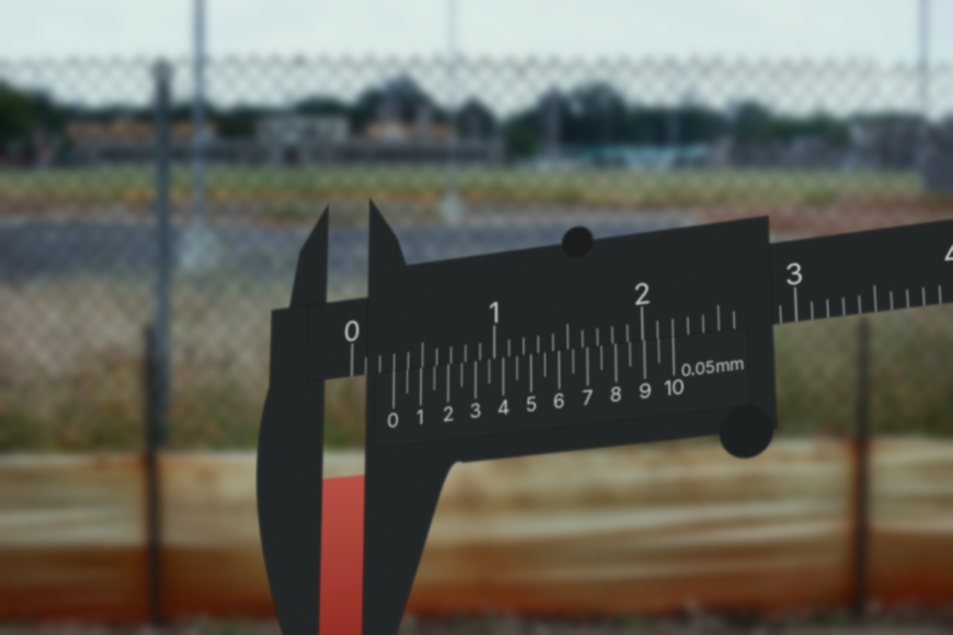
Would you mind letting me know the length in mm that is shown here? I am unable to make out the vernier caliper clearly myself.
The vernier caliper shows 3.0 mm
